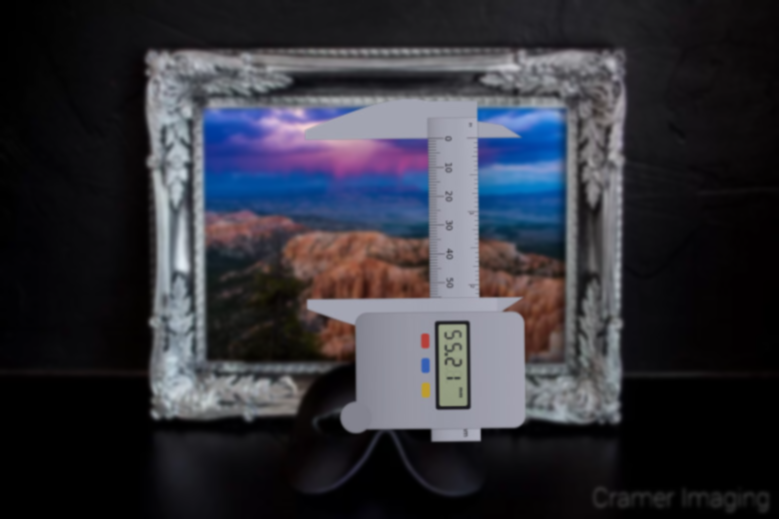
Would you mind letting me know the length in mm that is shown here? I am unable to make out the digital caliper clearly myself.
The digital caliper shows 55.21 mm
